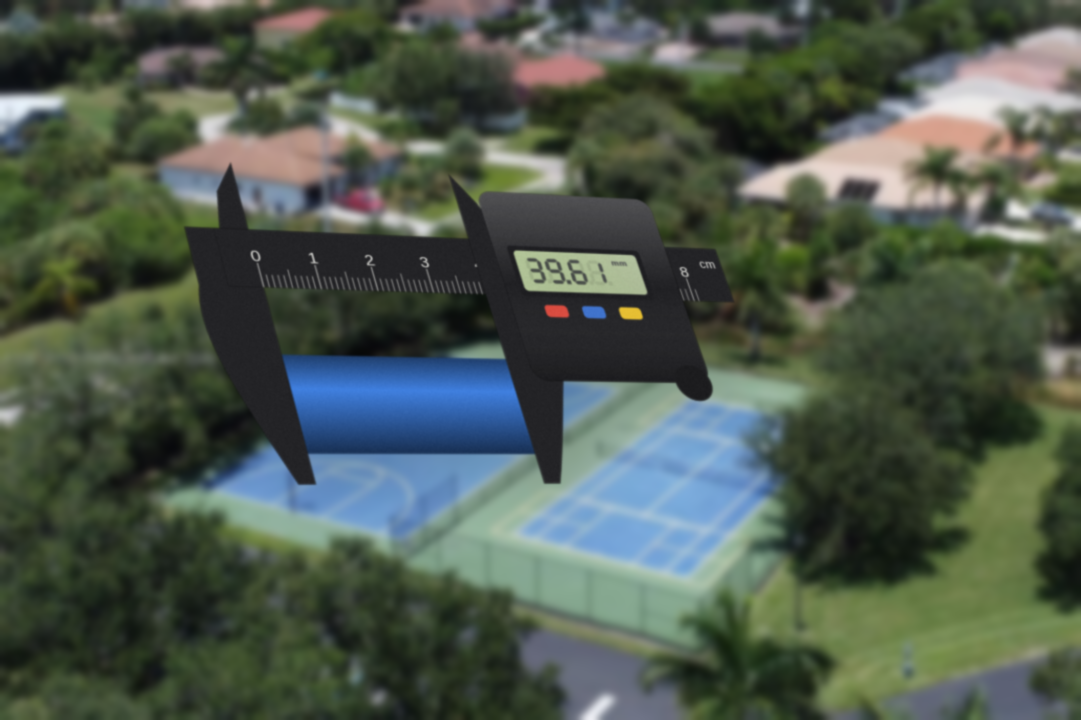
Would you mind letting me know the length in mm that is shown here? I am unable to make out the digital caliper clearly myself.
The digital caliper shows 39.61 mm
